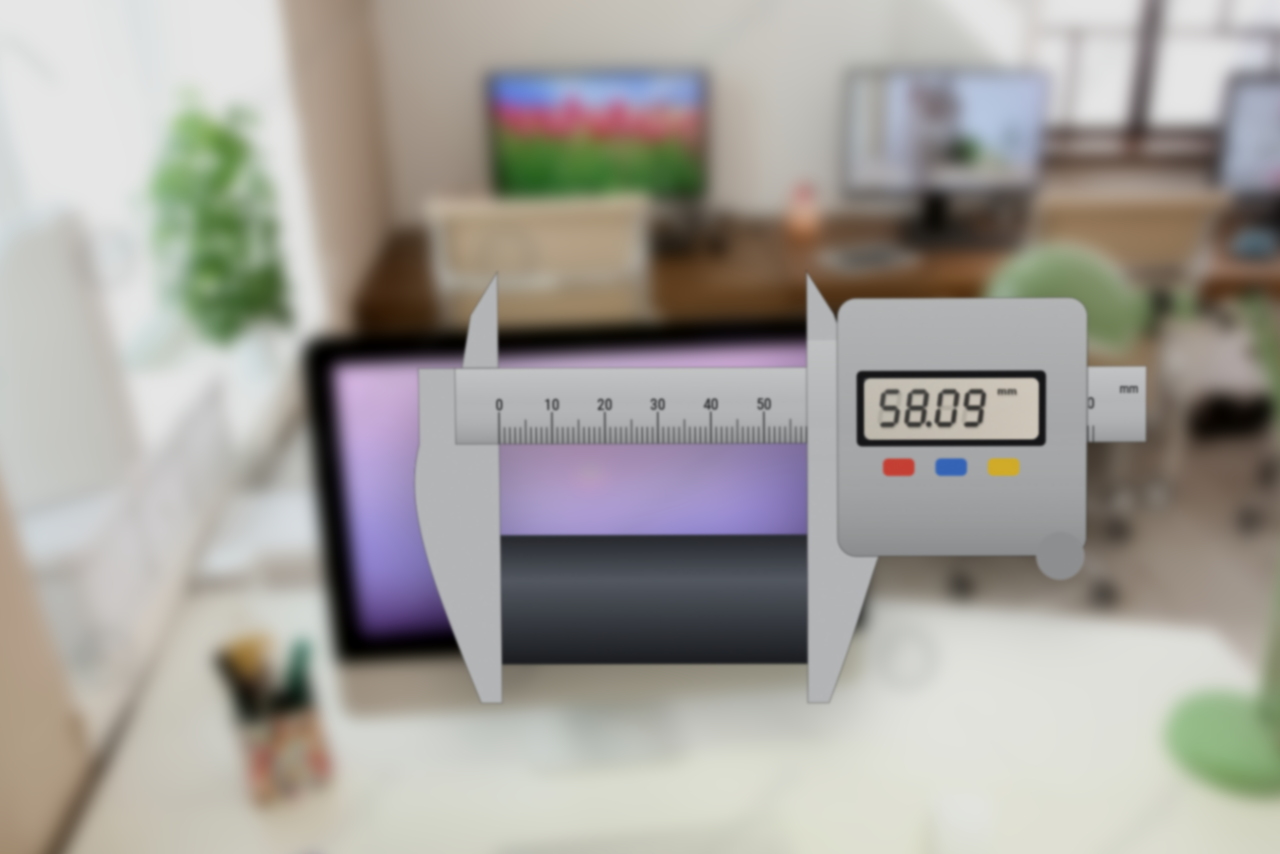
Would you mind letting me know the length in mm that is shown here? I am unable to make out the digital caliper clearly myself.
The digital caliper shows 58.09 mm
